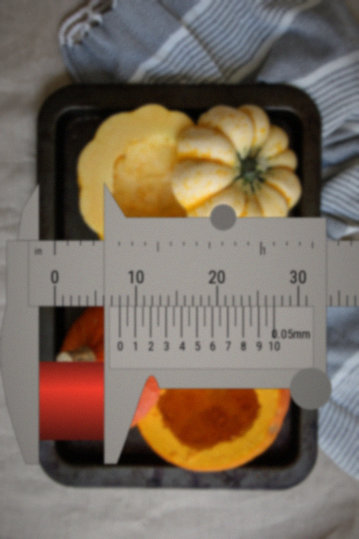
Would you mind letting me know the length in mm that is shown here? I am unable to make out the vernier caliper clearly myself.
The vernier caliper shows 8.0 mm
